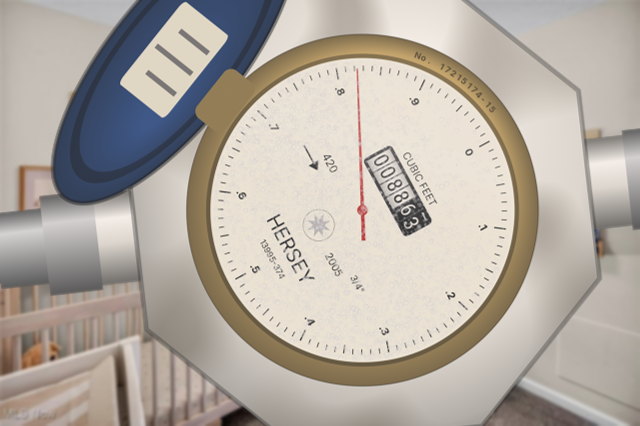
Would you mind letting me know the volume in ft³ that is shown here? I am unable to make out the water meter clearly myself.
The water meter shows 8862.82 ft³
